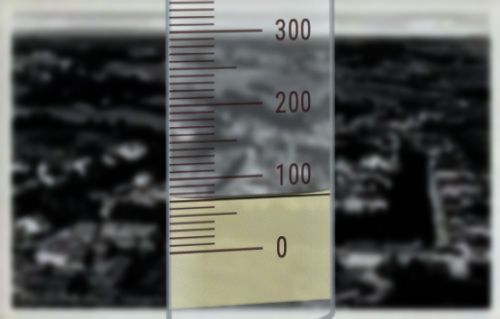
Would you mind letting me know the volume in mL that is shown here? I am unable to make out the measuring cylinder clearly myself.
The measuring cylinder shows 70 mL
